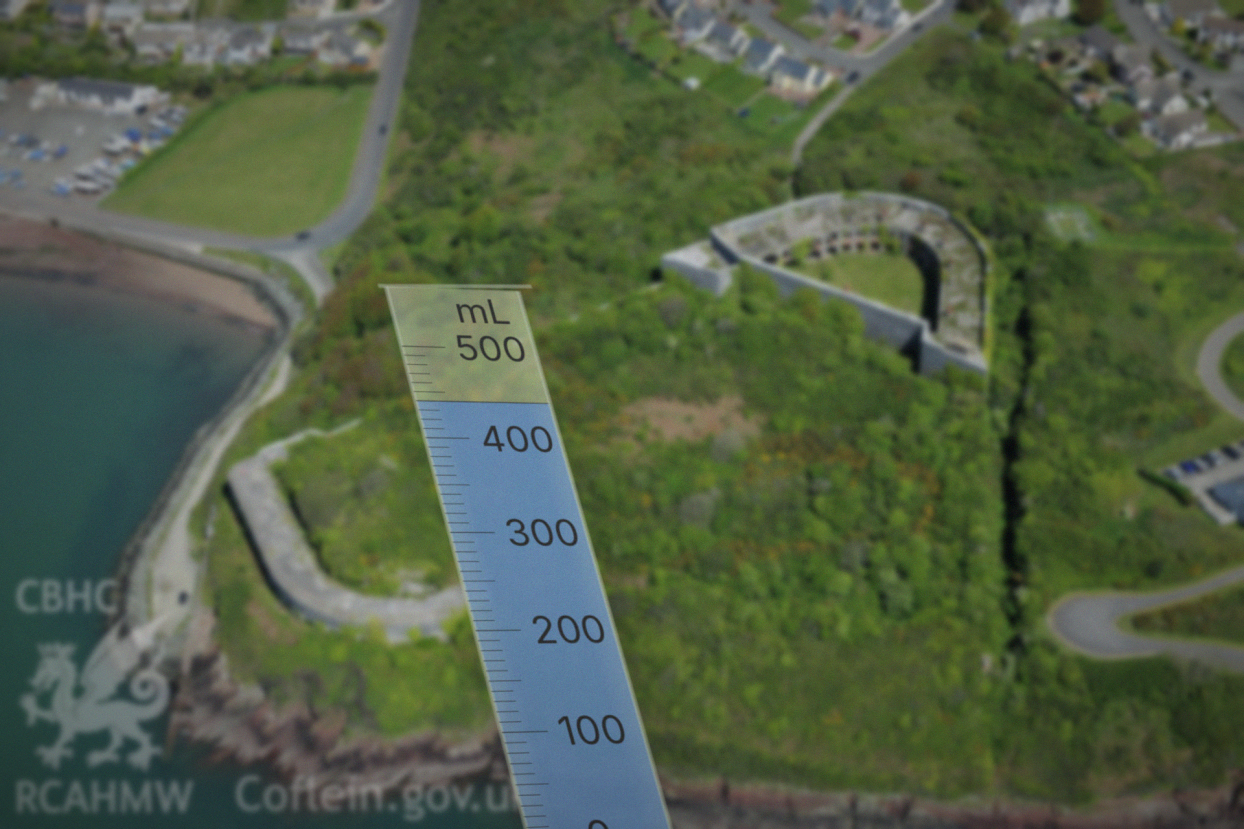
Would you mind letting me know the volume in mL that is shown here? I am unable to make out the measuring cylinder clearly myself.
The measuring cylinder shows 440 mL
